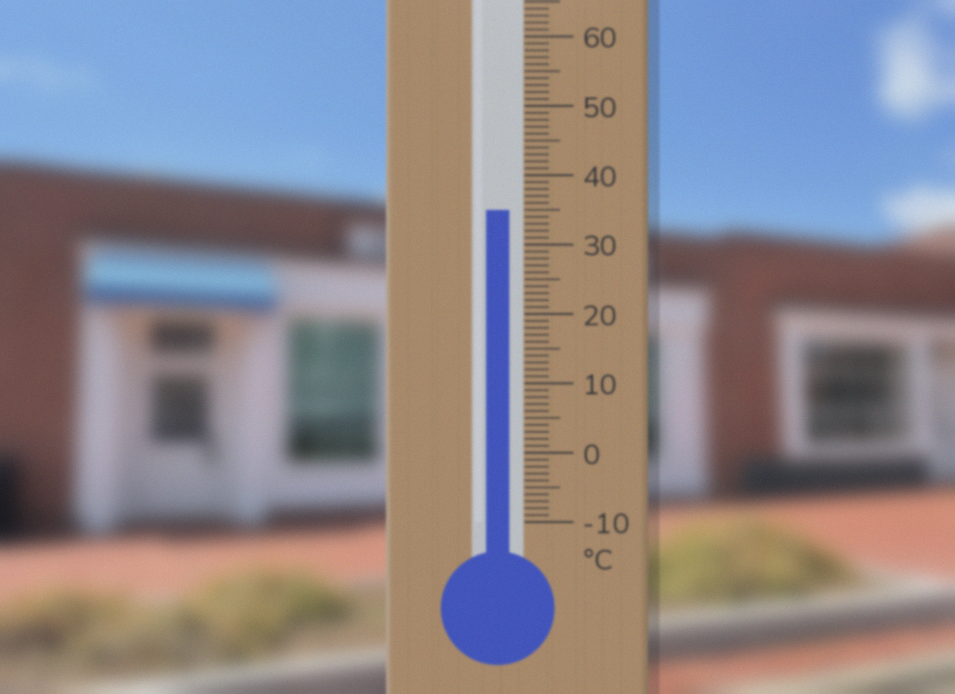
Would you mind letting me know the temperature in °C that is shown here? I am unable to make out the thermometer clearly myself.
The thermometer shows 35 °C
